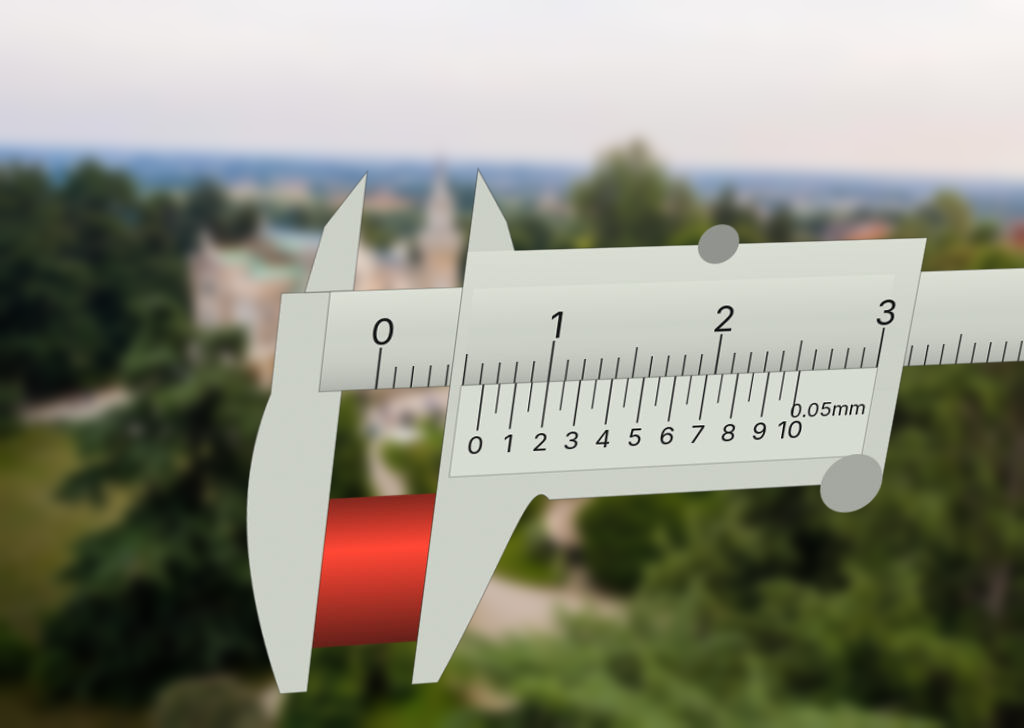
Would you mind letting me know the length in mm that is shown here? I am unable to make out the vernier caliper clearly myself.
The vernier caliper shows 6.2 mm
